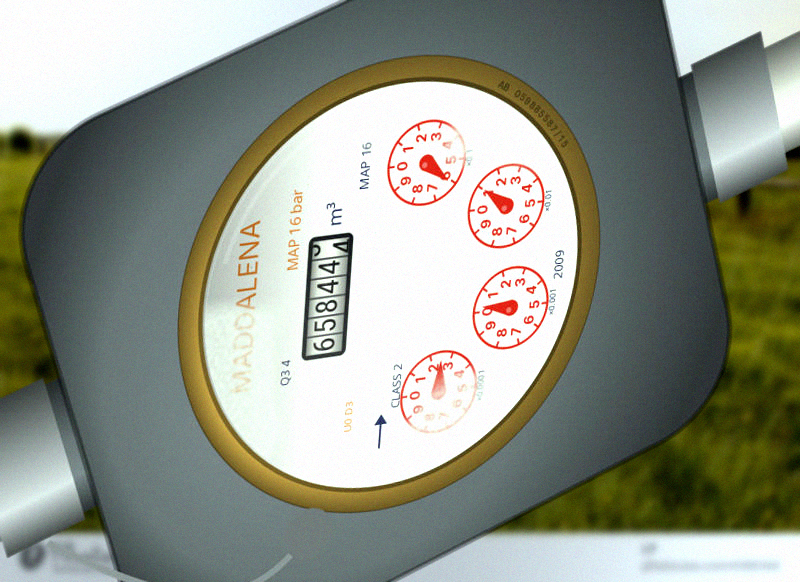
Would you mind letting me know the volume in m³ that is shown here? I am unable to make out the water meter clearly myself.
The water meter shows 658443.6102 m³
